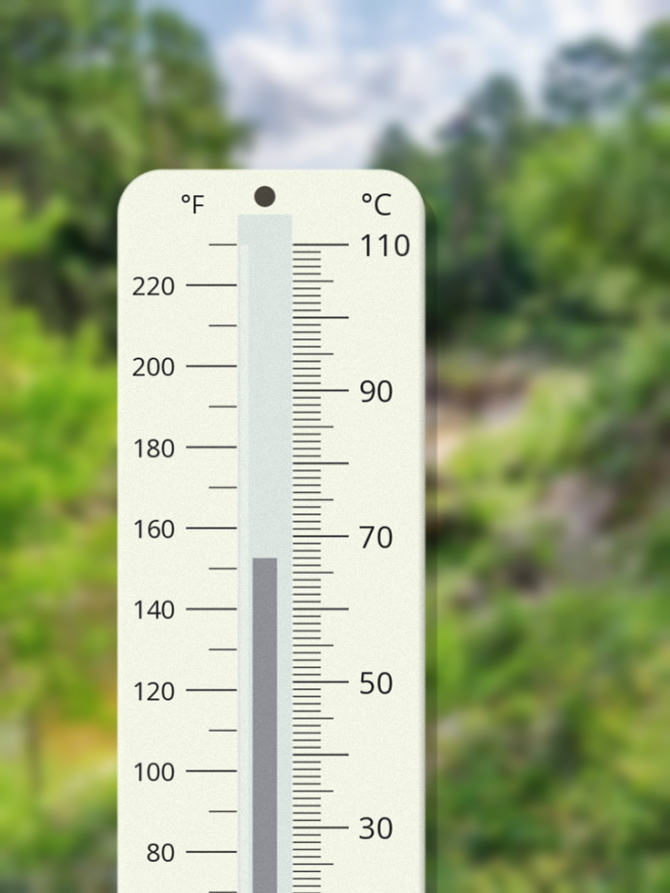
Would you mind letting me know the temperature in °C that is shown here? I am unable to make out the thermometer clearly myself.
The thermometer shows 67 °C
